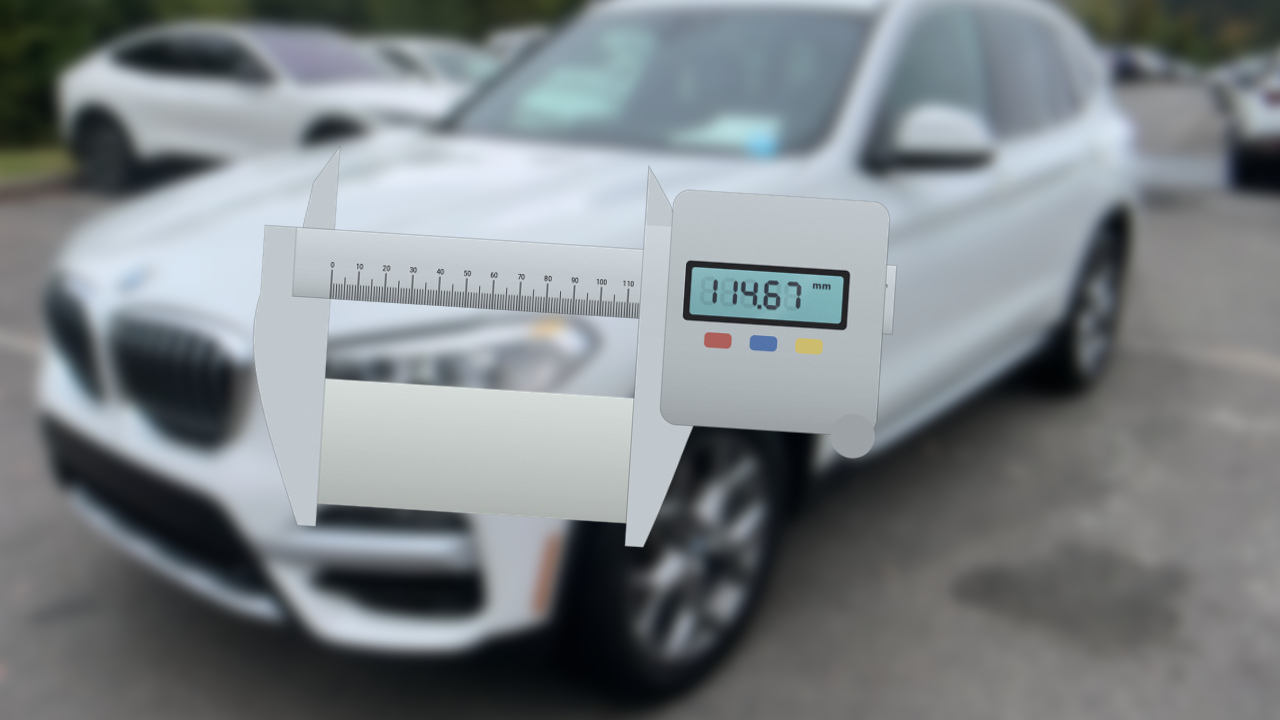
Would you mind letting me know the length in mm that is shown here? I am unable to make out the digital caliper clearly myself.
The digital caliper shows 114.67 mm
